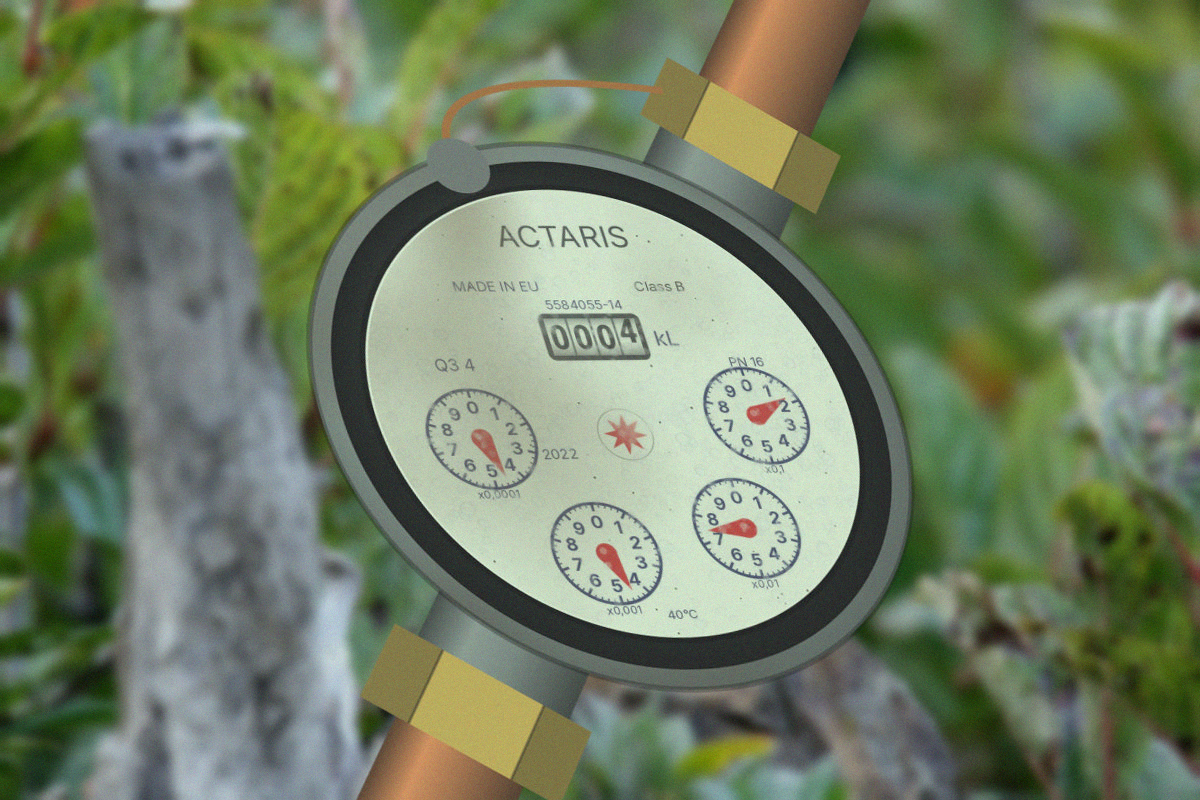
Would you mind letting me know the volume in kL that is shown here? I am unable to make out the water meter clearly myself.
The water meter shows 4.1744 kL
